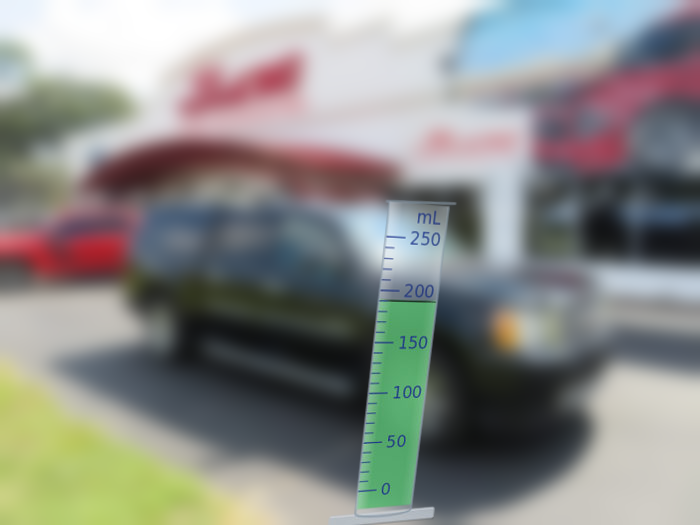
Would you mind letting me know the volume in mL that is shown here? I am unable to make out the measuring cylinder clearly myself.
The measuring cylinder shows 190 mL
